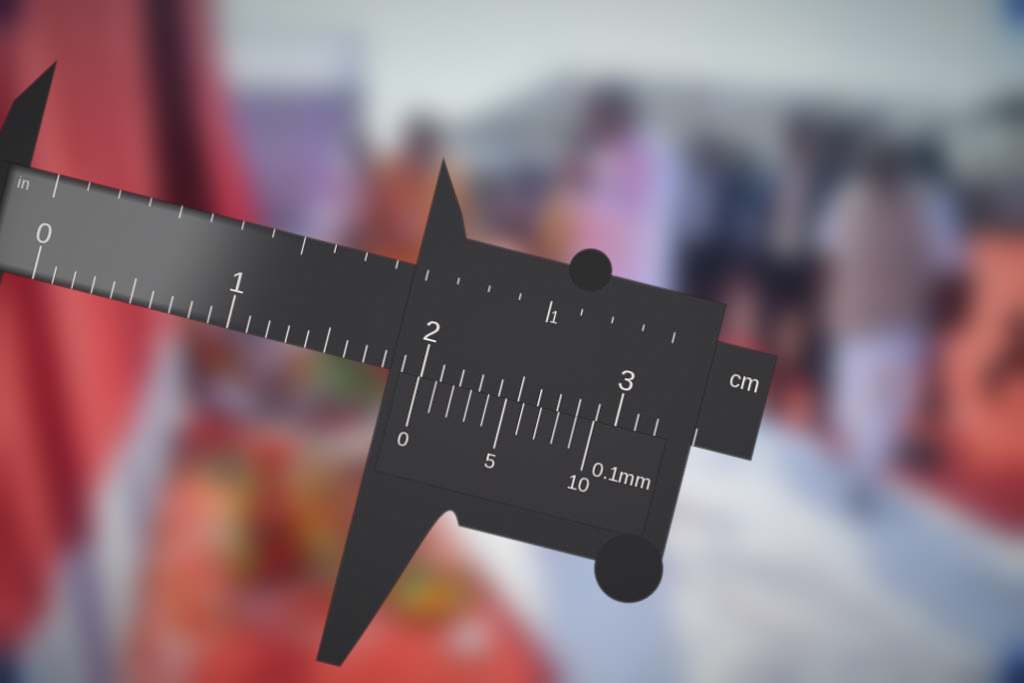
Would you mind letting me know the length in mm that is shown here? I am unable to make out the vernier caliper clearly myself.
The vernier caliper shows 19.9 mm
